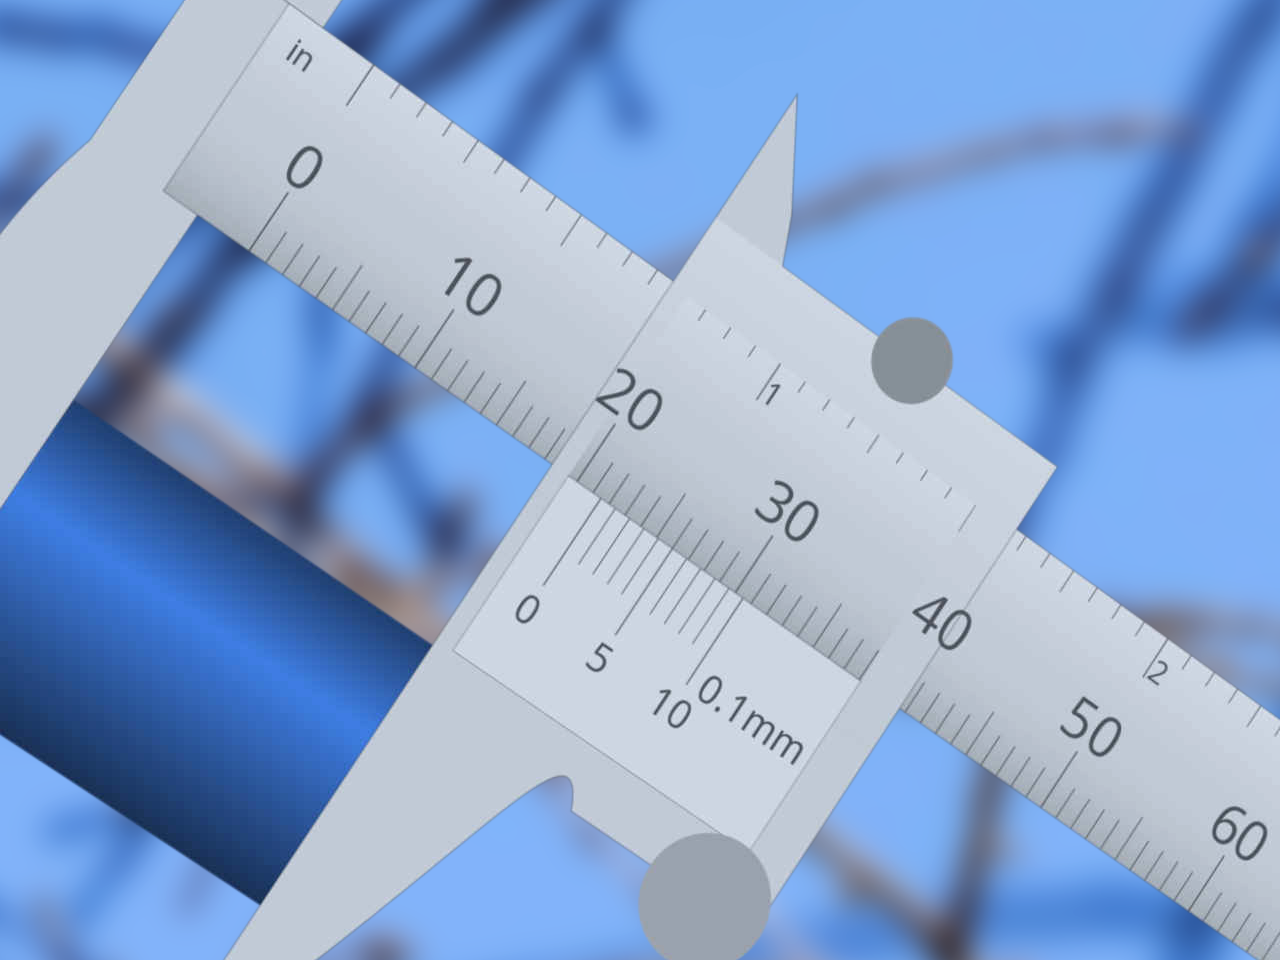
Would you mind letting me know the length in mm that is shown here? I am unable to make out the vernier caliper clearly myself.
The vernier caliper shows 21.5 mm
